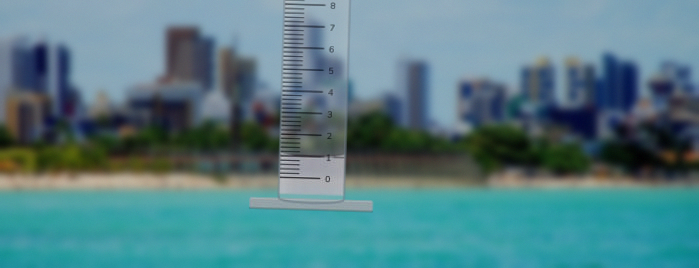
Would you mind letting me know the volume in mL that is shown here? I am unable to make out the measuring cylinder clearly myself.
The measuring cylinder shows 1 mL
